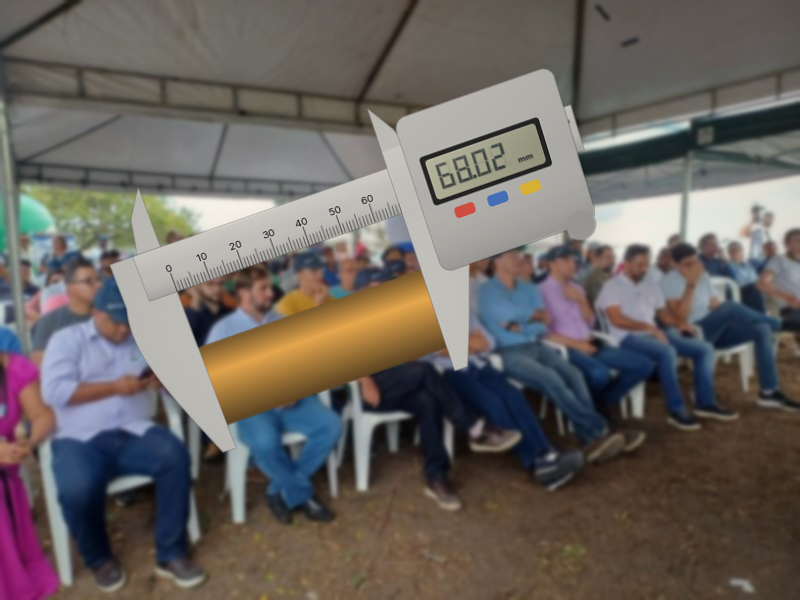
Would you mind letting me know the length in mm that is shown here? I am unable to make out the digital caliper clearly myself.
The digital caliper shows 68.02 mm
